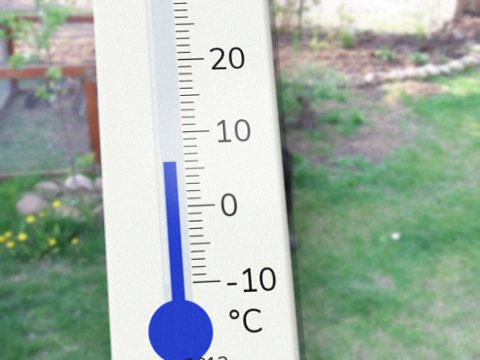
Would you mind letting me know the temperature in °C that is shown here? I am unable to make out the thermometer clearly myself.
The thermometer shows 6 °C
